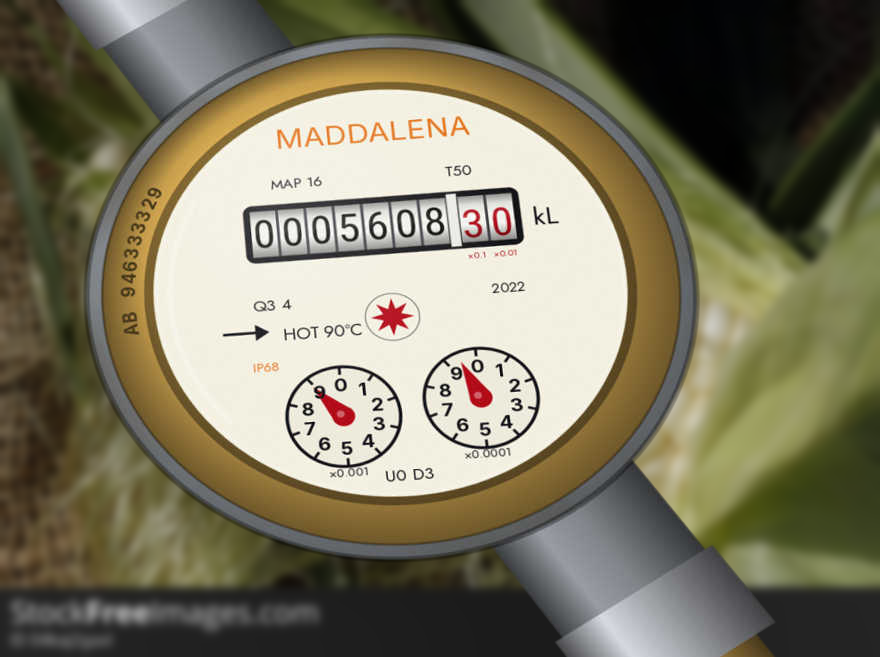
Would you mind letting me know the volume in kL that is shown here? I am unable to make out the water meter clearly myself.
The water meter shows 5608.2989 kL
